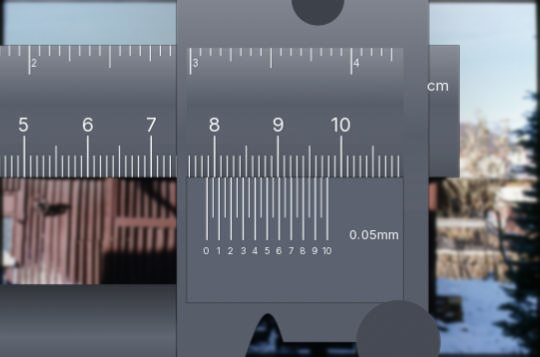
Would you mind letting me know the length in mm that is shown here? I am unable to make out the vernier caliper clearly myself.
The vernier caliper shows 78.8 mm
